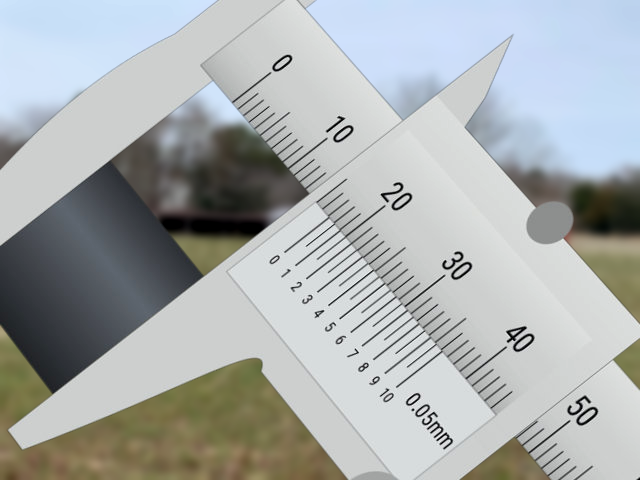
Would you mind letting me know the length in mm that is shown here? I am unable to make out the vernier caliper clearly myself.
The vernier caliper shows 17.2 mm
